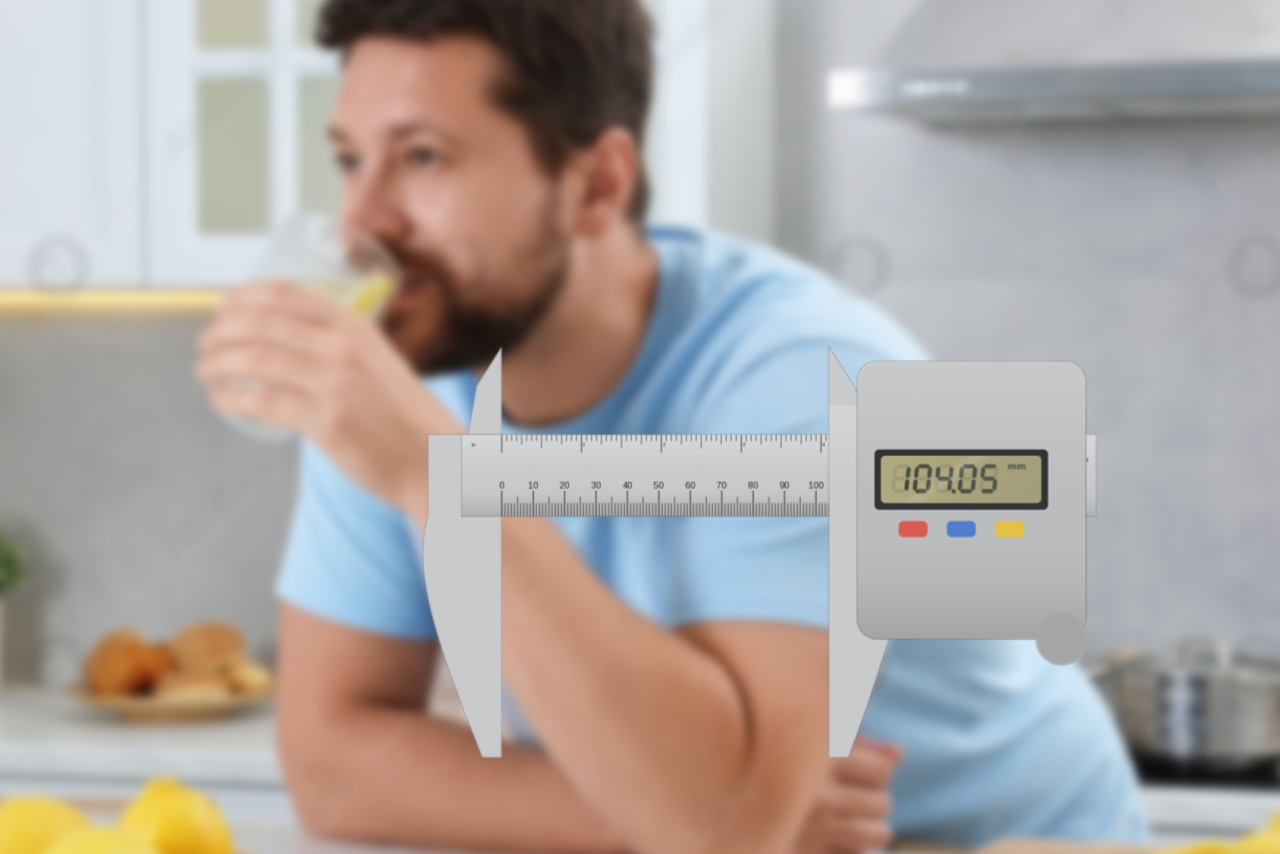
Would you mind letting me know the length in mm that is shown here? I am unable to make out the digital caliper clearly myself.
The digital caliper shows 104.05 mm
